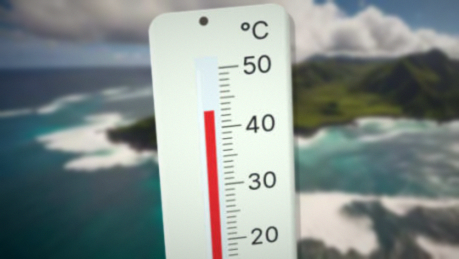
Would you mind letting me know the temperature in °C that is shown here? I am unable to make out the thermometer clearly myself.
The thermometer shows 43 °C
